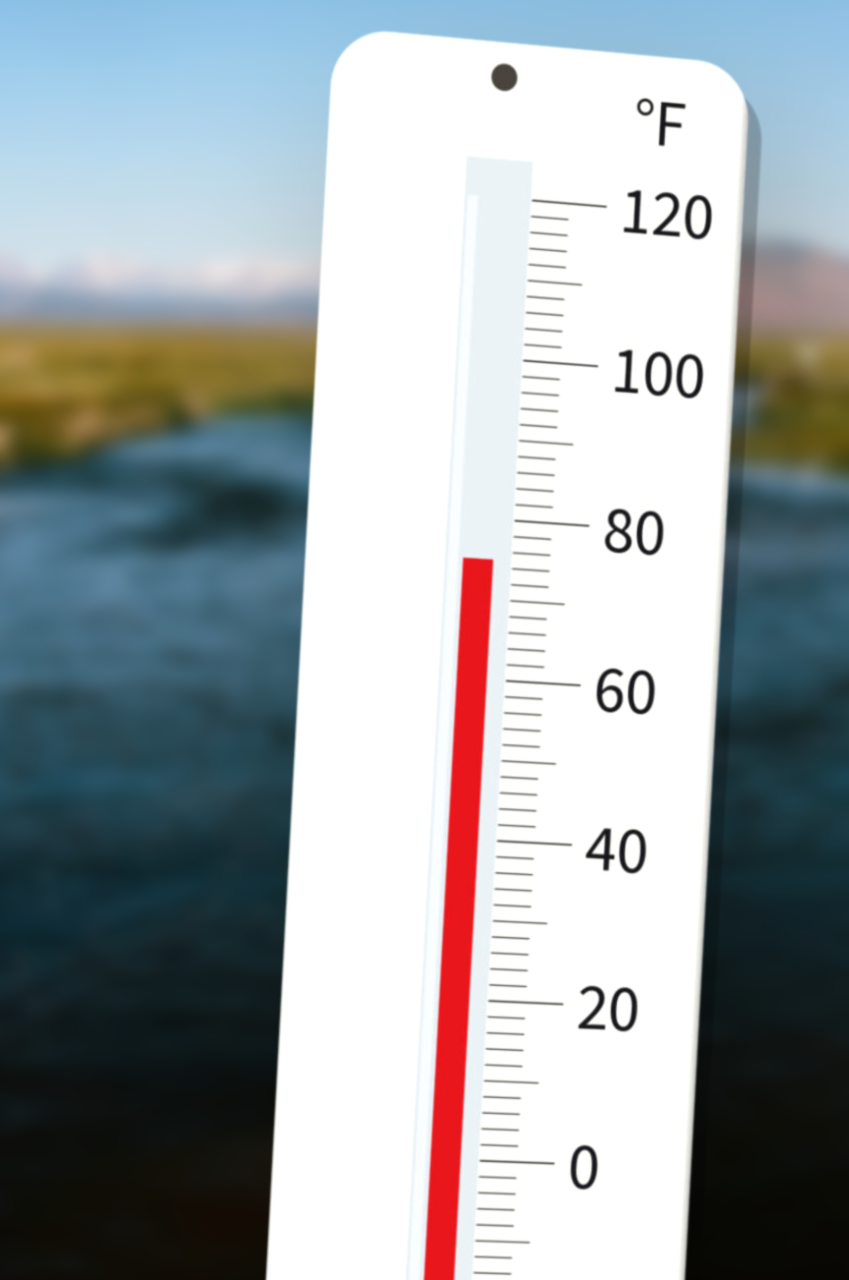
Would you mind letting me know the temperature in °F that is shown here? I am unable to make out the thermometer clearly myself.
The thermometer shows 75 °F
